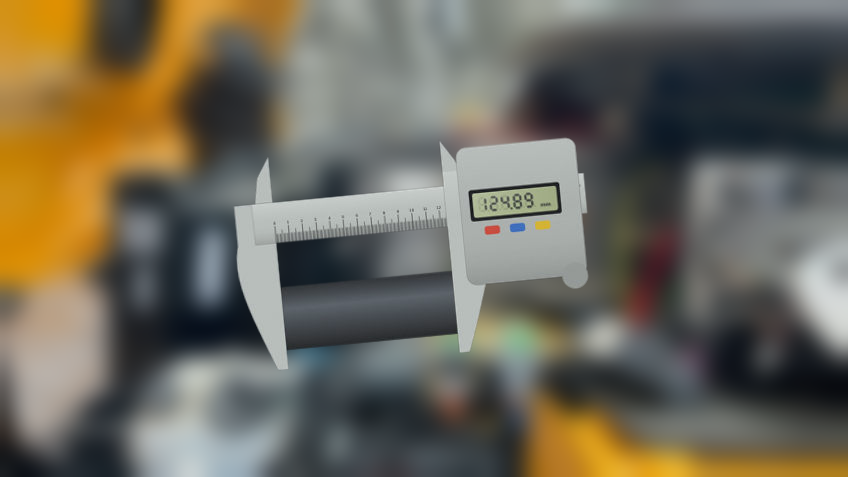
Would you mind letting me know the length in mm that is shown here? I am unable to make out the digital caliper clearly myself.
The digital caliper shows 124.89 mm
